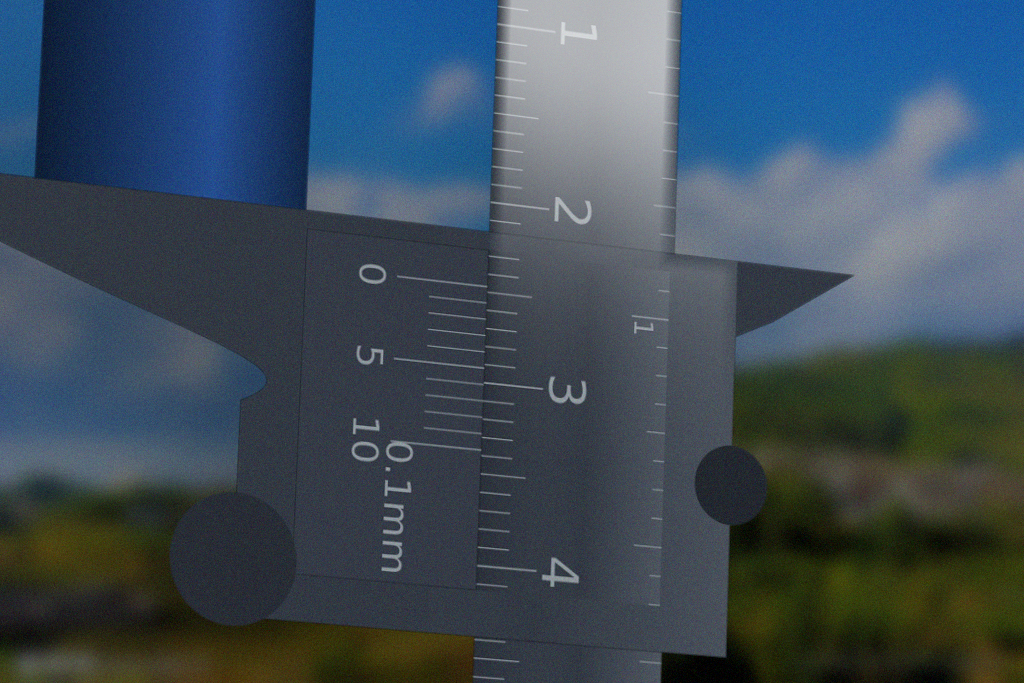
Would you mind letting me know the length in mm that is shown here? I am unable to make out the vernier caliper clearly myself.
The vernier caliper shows 24.7 mm
